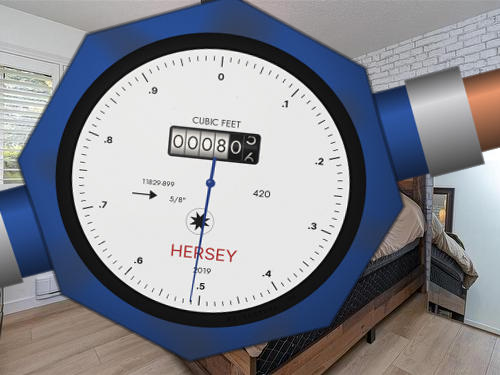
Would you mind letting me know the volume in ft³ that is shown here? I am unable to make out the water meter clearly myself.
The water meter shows 805.51 ft³
